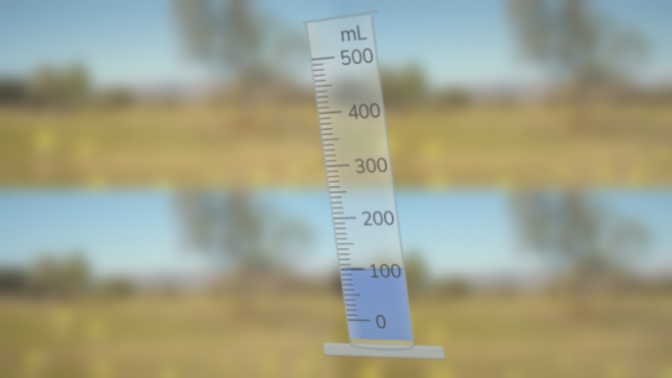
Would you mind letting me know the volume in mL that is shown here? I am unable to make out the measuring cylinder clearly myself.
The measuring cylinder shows 100 mL
